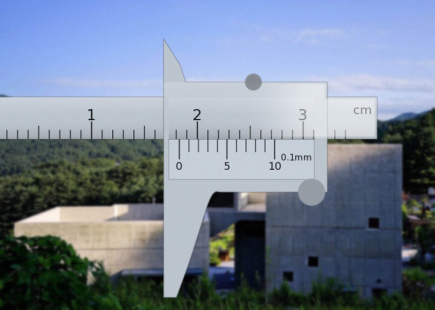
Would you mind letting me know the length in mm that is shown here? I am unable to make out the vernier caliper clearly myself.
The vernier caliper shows 18.3 mm
